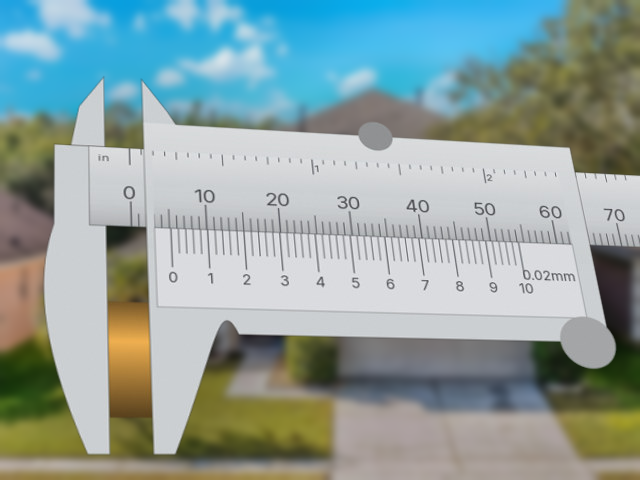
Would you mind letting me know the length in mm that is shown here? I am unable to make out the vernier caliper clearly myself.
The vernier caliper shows 5.2 mm
